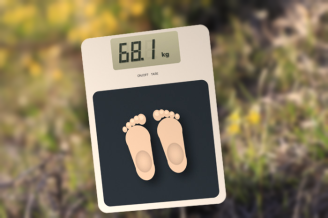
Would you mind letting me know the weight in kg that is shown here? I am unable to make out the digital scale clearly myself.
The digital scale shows 68.1 kg
